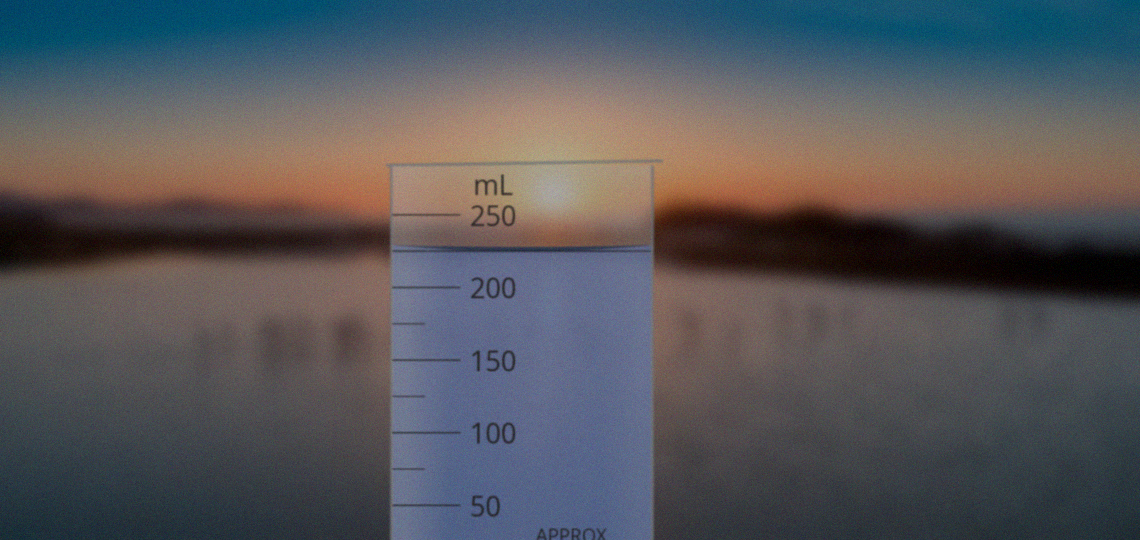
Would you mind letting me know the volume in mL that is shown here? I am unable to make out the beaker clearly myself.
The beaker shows 225 mL
